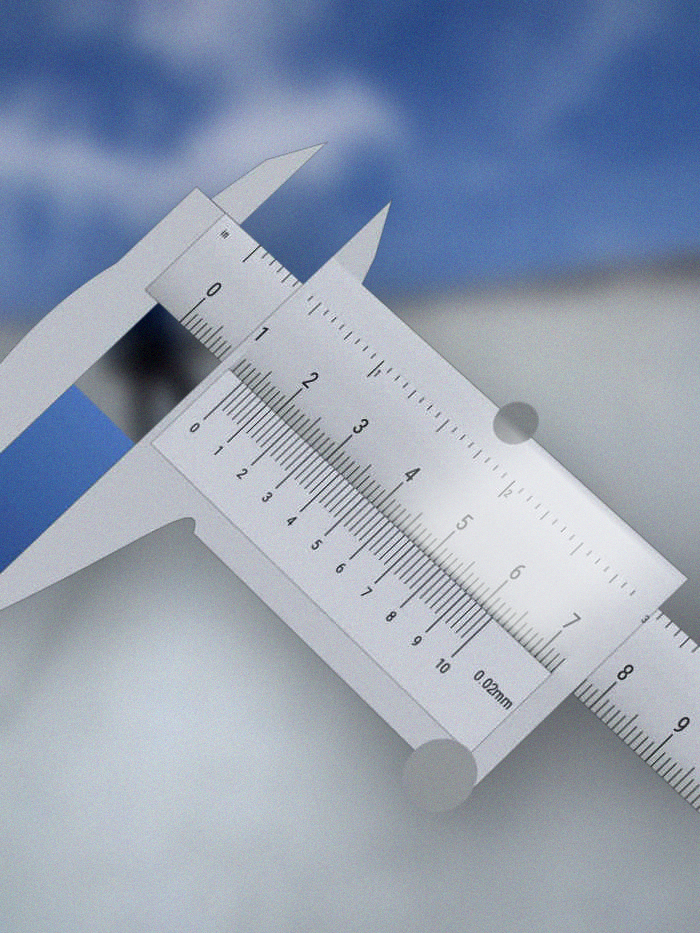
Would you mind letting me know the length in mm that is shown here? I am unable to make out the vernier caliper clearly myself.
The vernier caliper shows 13.2 mm
